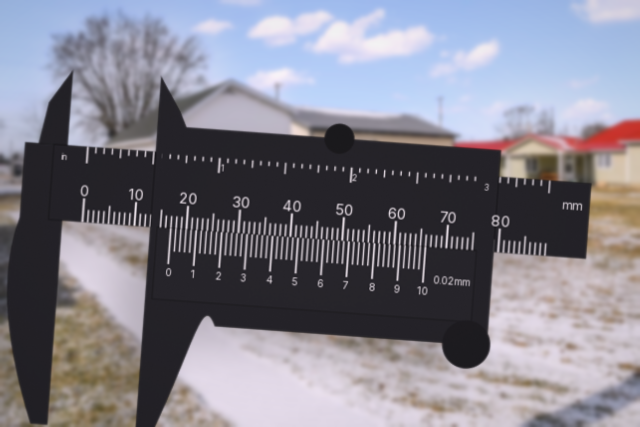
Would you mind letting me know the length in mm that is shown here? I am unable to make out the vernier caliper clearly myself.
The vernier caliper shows 17.0 mm
